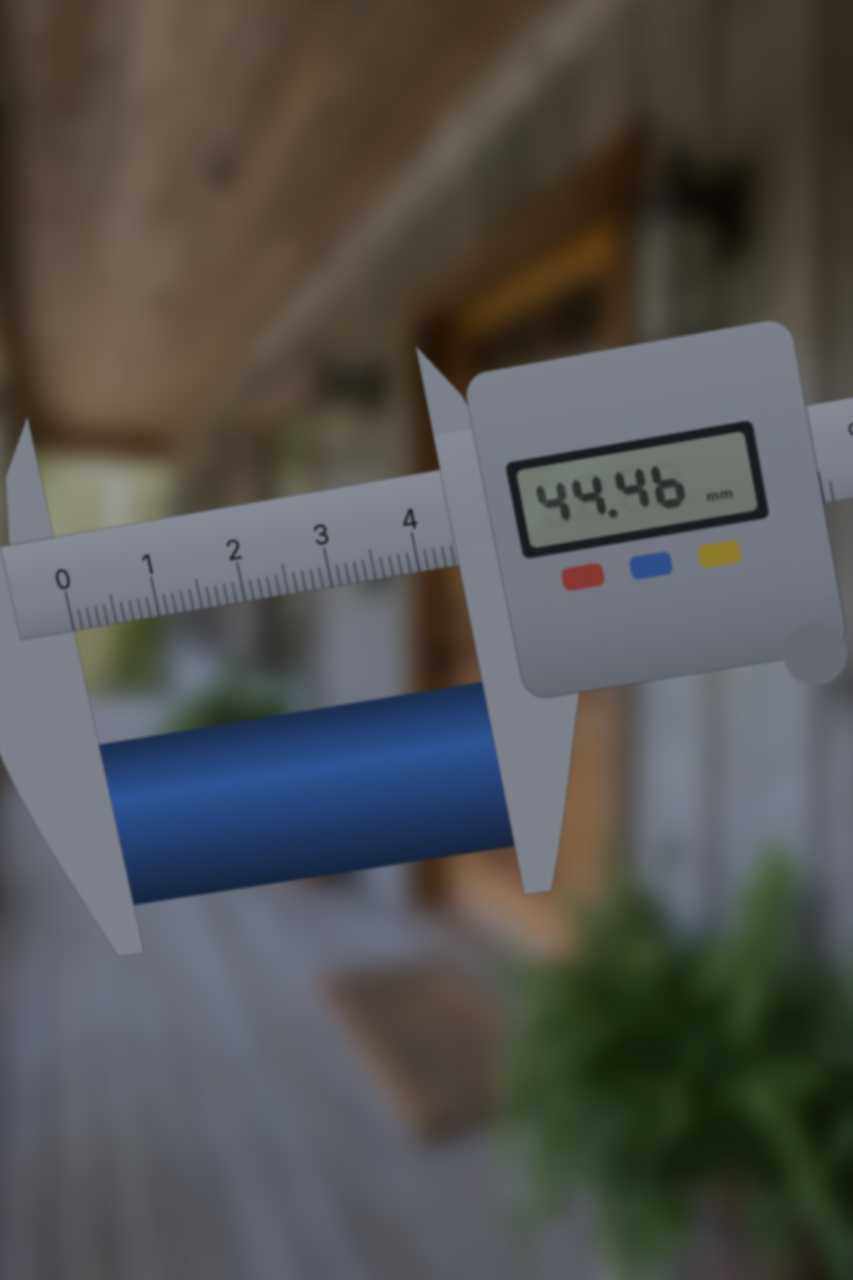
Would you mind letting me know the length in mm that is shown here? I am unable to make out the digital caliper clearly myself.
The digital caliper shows 44.46 mm
